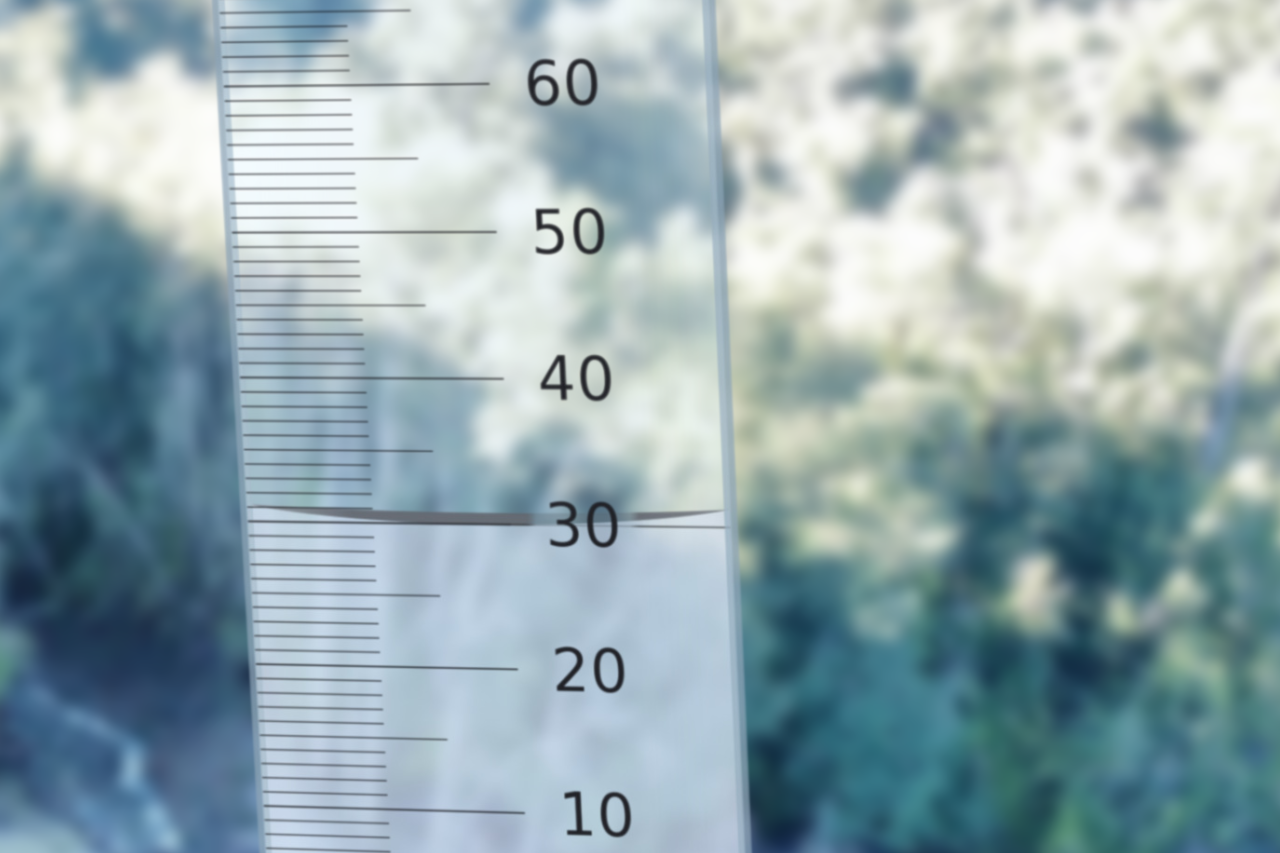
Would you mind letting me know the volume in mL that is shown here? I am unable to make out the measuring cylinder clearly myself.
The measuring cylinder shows 30 mL
